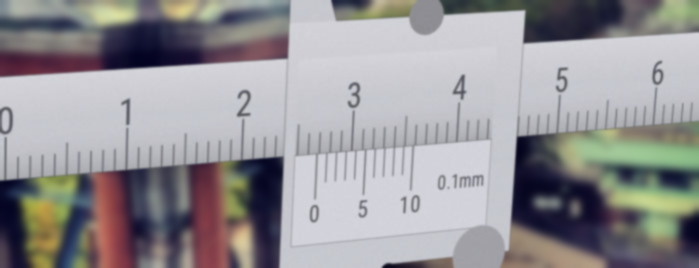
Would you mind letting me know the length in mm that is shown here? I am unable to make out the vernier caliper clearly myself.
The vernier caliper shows 26.8 mm
